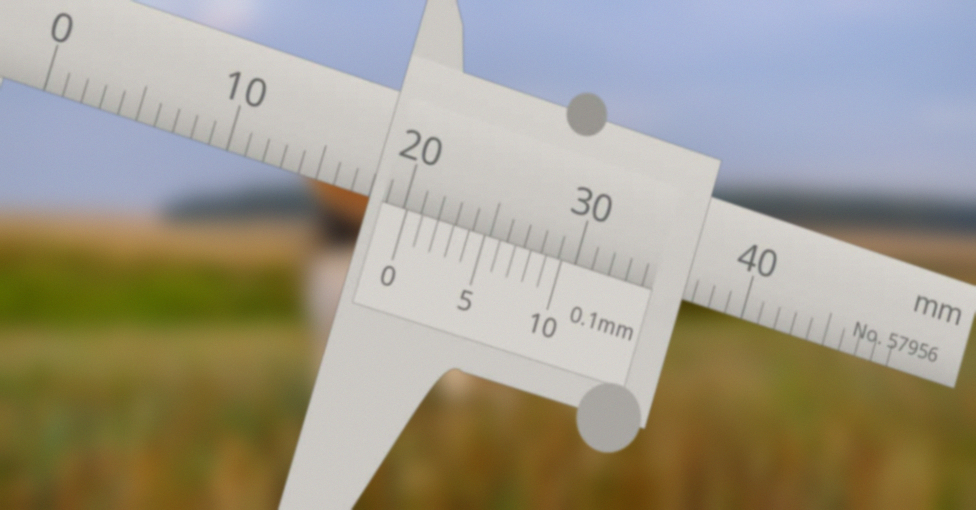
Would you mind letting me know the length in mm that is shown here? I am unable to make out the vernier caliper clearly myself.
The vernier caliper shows 20.2 mm
